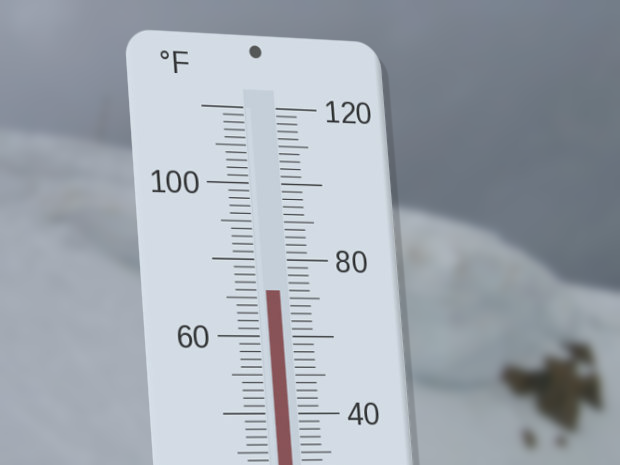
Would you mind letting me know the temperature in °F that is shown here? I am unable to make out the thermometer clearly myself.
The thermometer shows 72 °F
